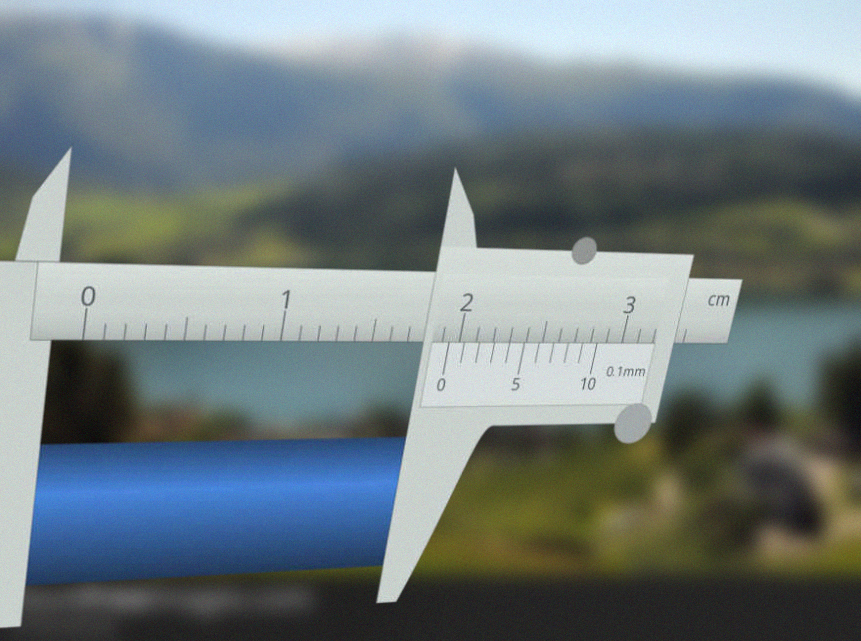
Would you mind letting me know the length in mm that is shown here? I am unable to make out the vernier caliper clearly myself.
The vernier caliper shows 19.4 mm
